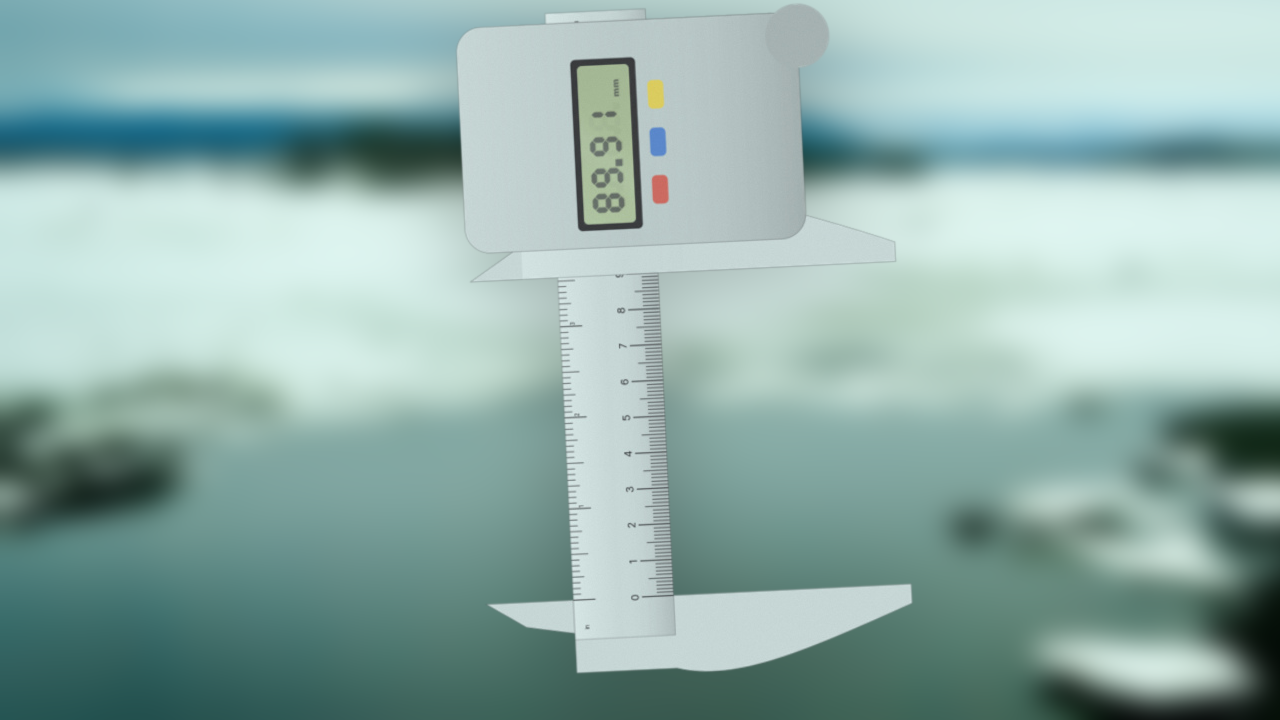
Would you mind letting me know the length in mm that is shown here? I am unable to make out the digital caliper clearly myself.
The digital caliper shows 89.91 mm
